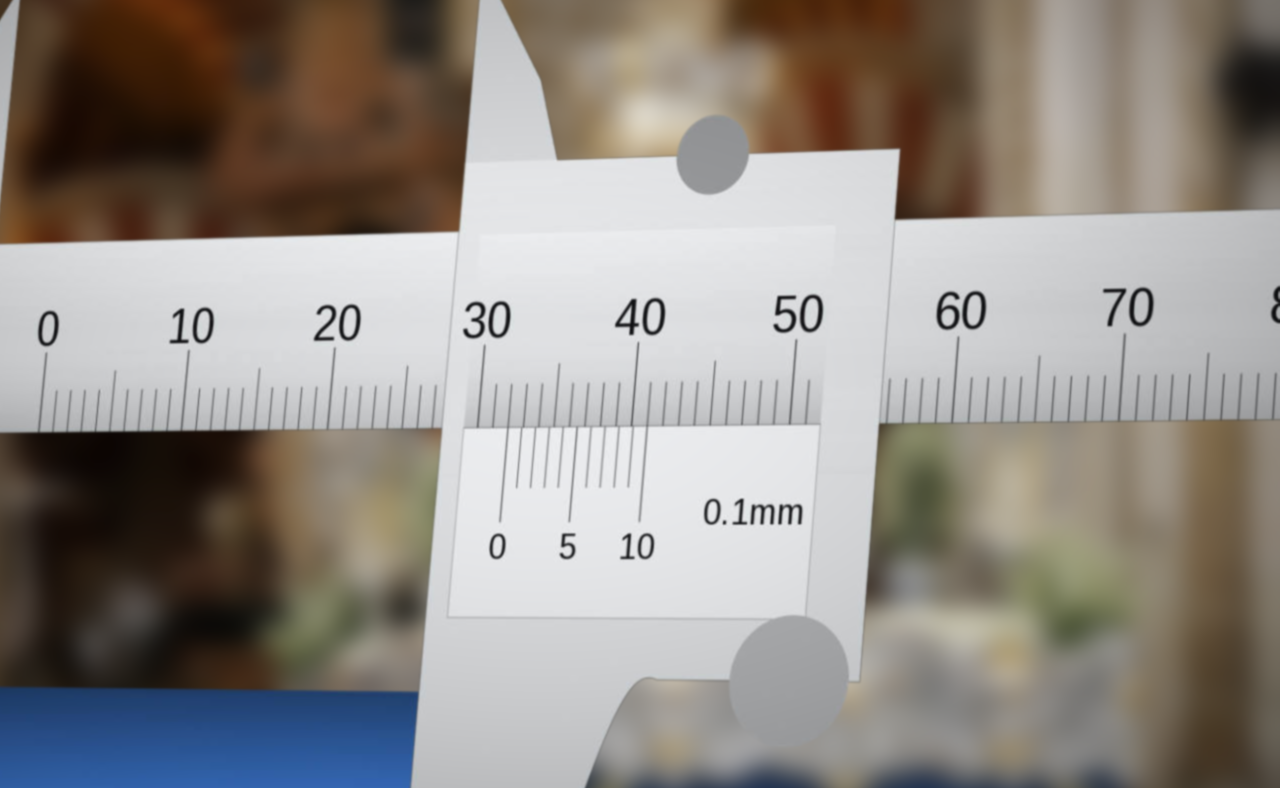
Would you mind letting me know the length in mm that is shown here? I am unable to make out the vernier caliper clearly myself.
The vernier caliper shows 32.0 mm
